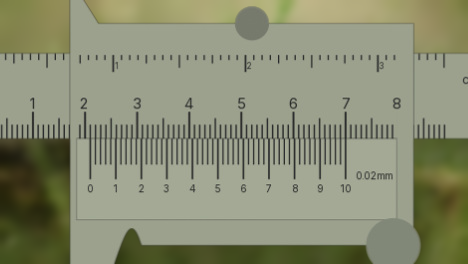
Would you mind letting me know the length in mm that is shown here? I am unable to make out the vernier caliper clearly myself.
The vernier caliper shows 21.0 mm
